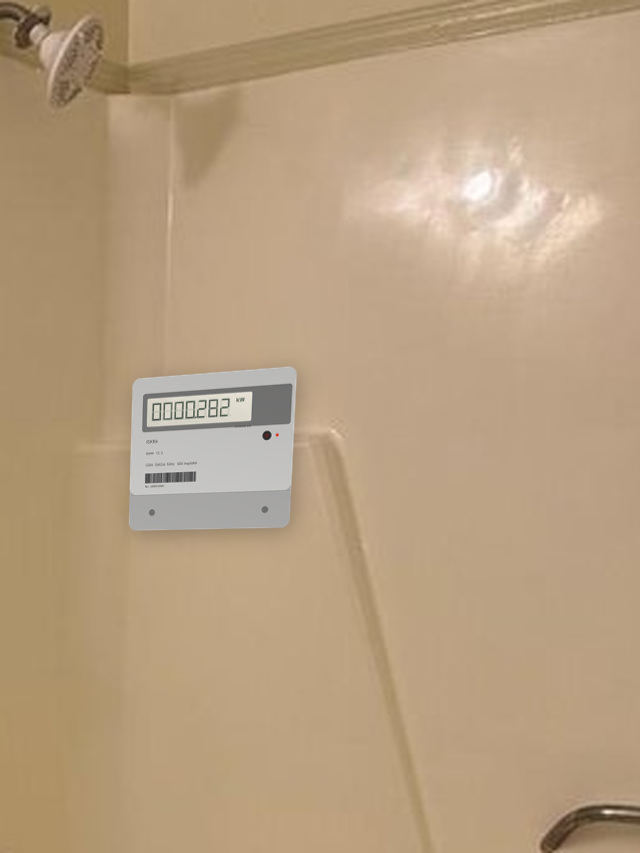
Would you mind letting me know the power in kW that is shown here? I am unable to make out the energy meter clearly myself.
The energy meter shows 0.282 kW
